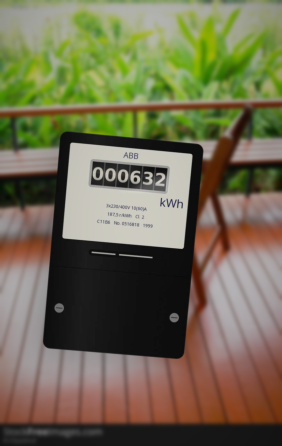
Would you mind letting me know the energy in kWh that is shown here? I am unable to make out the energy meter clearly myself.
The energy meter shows 632 kWh
